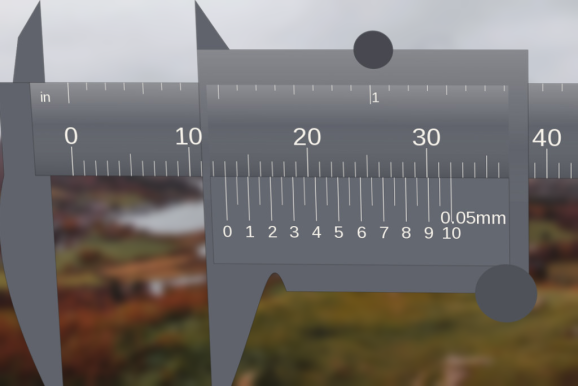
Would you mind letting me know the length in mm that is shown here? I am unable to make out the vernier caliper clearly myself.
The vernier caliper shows 13.0 mm
